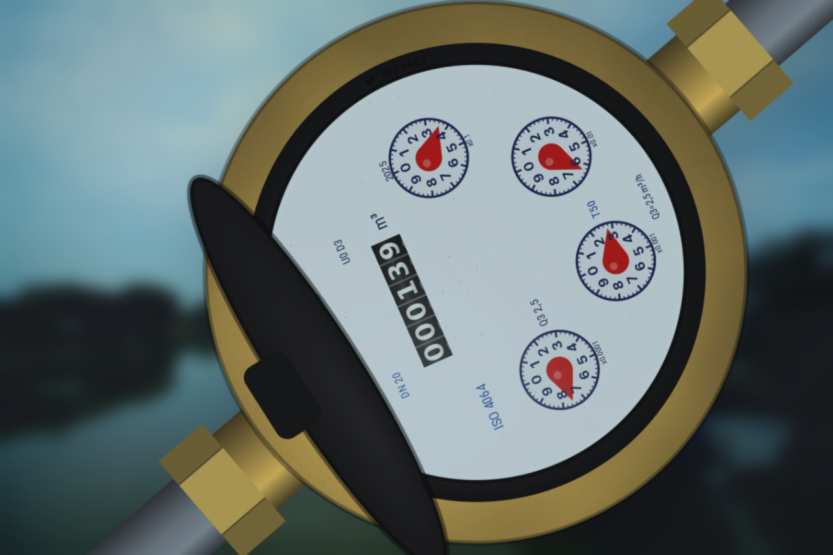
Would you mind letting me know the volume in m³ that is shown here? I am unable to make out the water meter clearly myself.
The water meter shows 139.3627 m³
